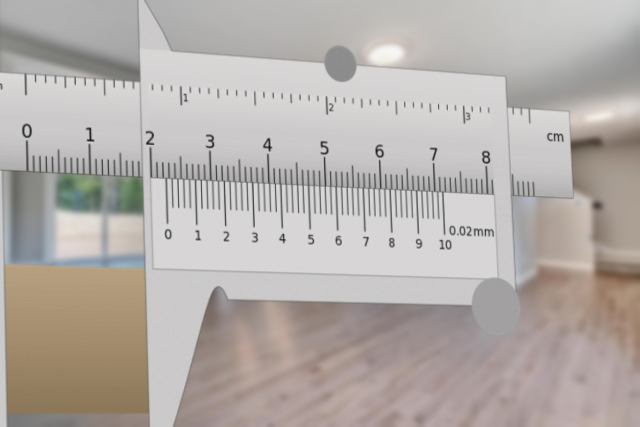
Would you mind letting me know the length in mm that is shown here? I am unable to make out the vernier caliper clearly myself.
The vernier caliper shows 22.5 mm
